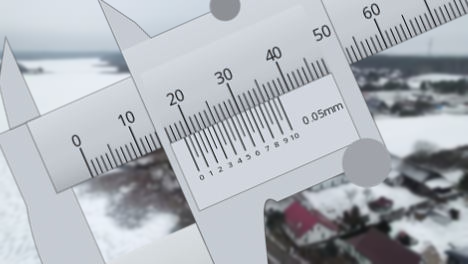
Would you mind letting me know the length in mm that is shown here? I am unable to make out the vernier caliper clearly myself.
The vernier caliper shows 18.6 mm
